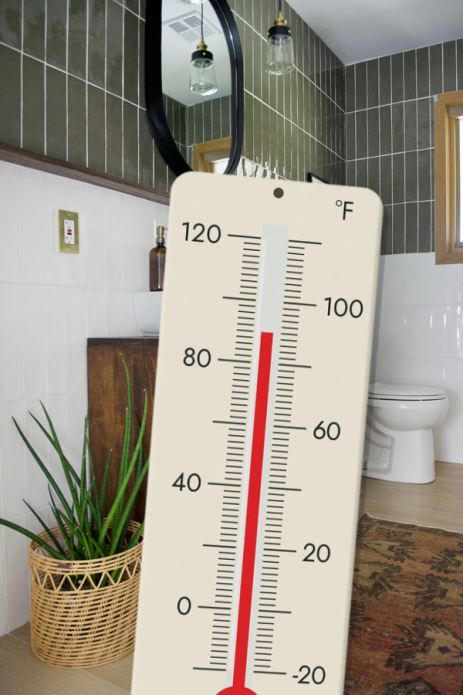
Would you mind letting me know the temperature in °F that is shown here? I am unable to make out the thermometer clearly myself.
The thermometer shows 90 °F
